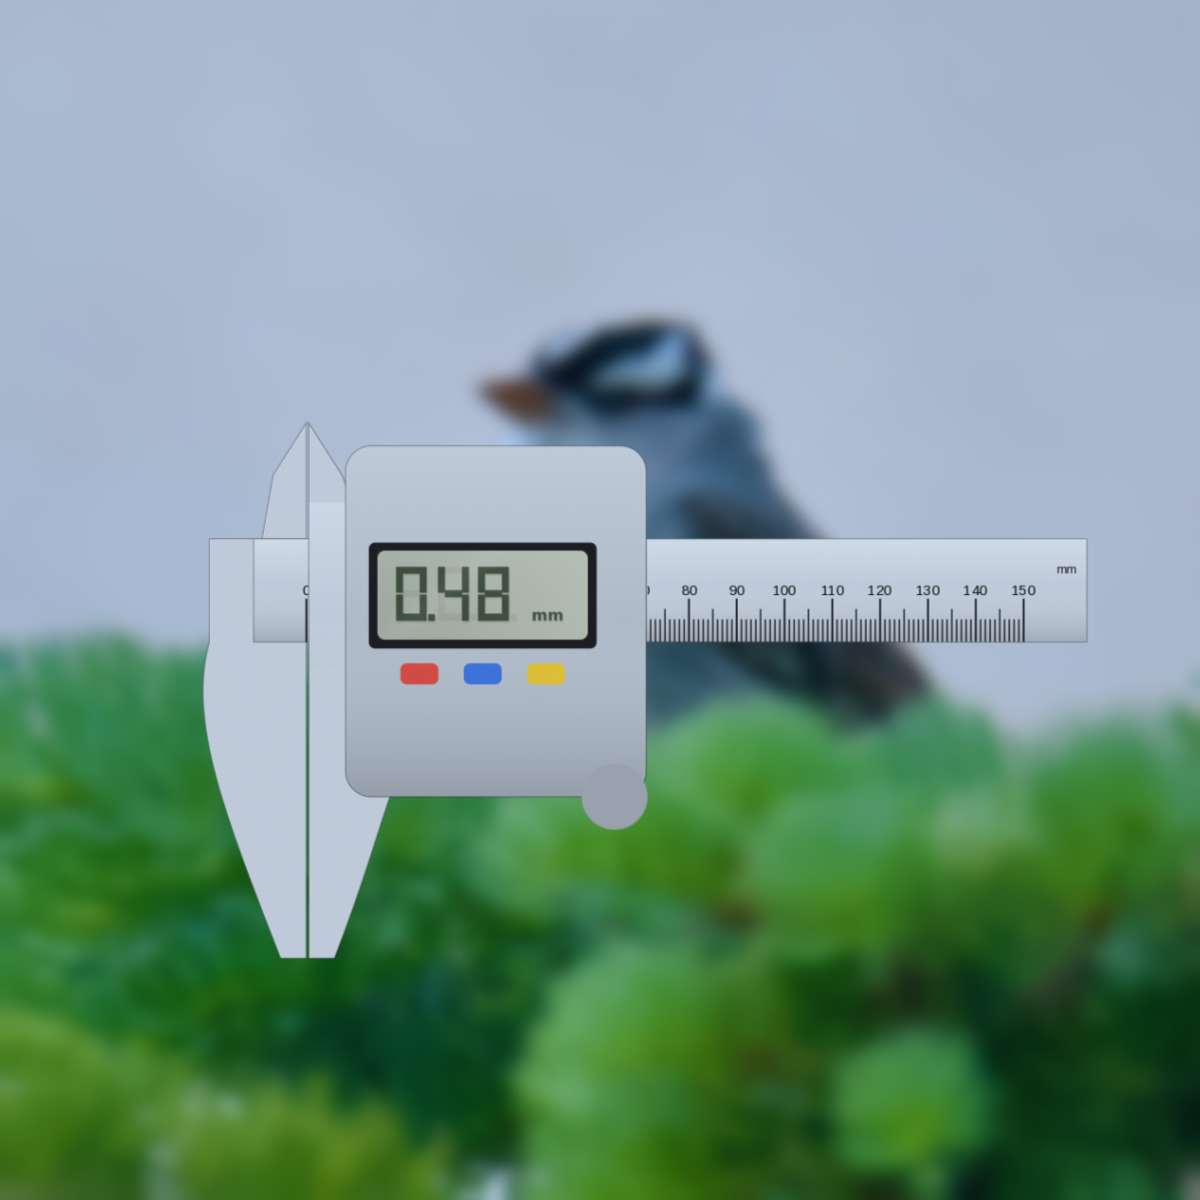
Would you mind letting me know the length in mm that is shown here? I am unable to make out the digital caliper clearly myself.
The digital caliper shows 0.48 mm
